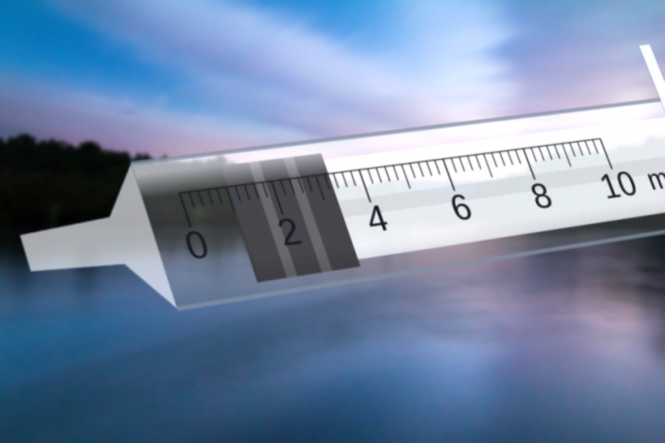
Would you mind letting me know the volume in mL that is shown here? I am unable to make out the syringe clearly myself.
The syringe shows 1 mL
